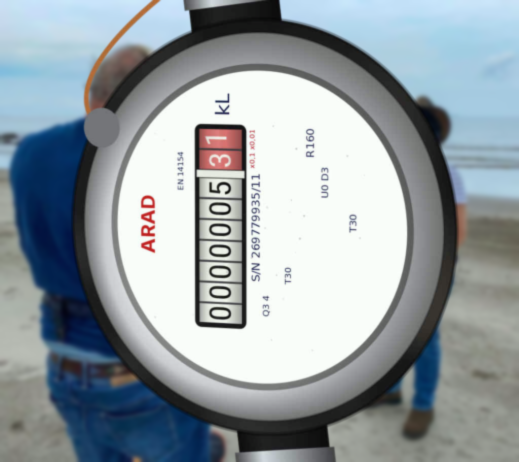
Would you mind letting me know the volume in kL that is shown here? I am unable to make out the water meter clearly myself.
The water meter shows 5.31 kL
